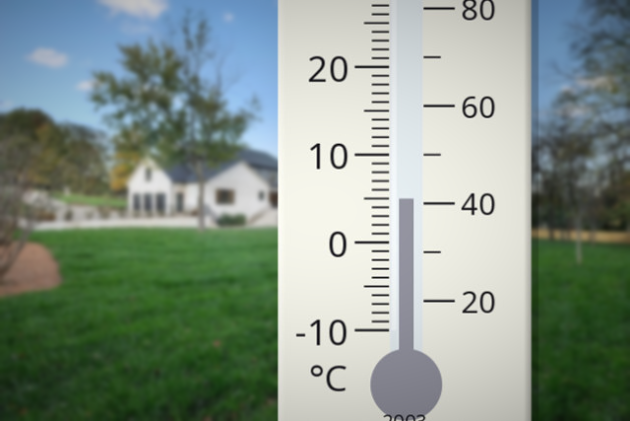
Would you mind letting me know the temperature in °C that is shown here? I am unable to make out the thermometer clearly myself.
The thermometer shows 5 °C
